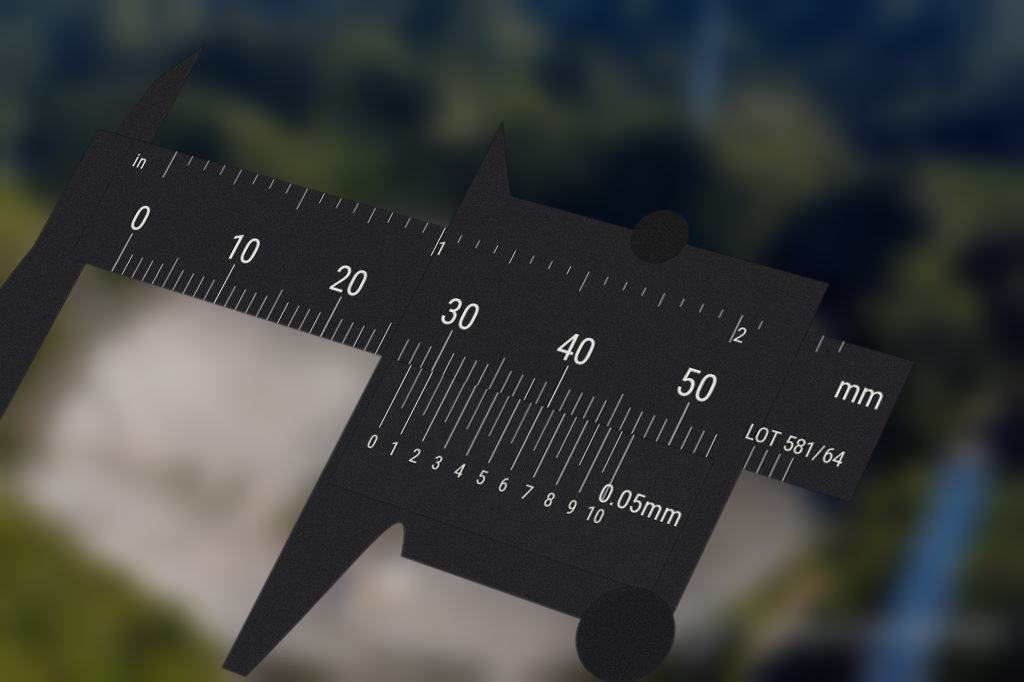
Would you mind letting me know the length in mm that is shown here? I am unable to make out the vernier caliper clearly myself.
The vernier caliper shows 28.2 mm
